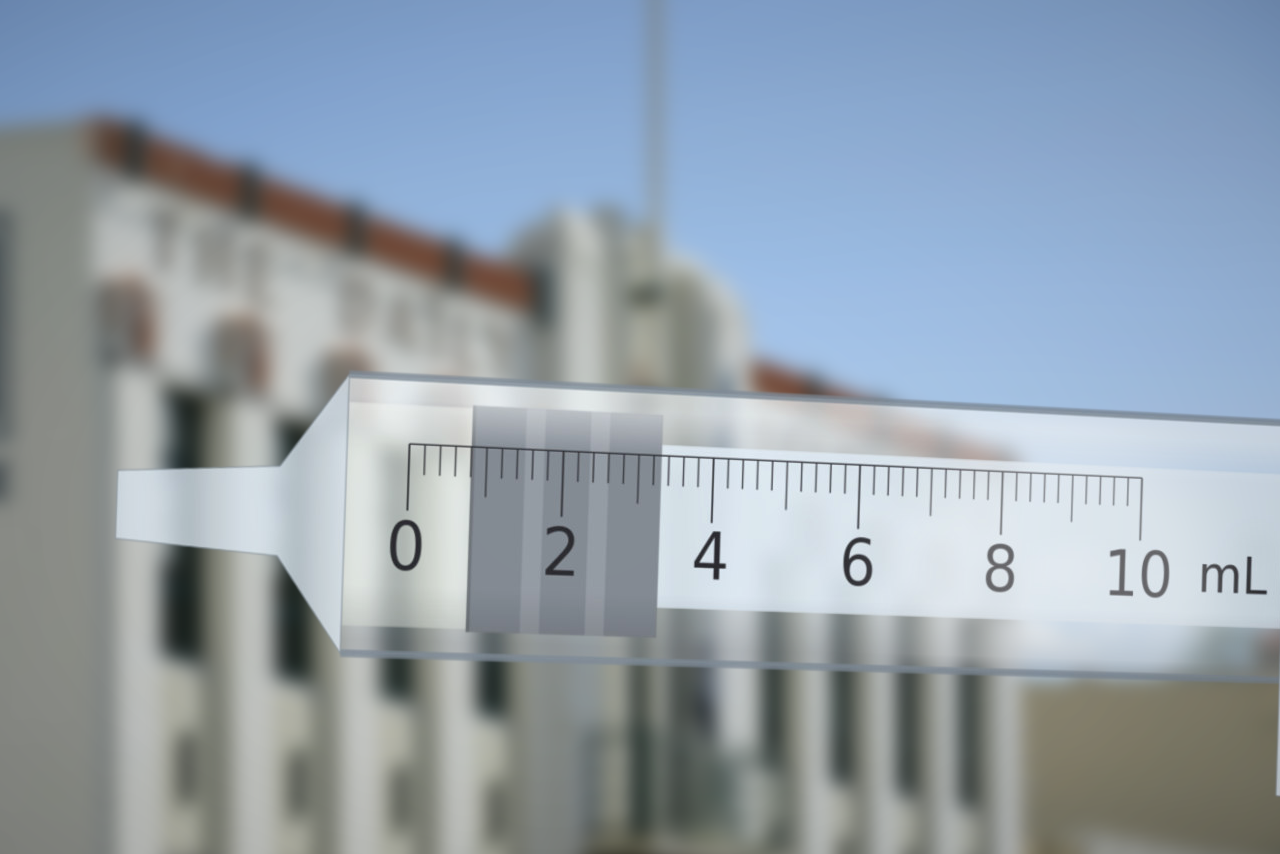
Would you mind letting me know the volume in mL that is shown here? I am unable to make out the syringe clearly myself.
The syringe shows 0.8 mL
